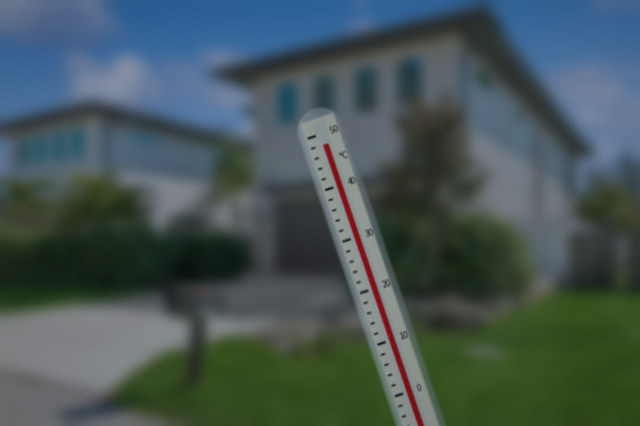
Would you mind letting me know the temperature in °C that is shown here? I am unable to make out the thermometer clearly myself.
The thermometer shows 48 °C
